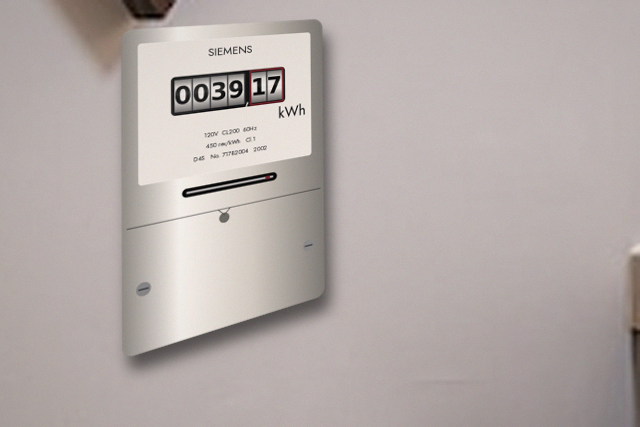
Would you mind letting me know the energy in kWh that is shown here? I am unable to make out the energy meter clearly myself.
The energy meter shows 39.17 kWh
